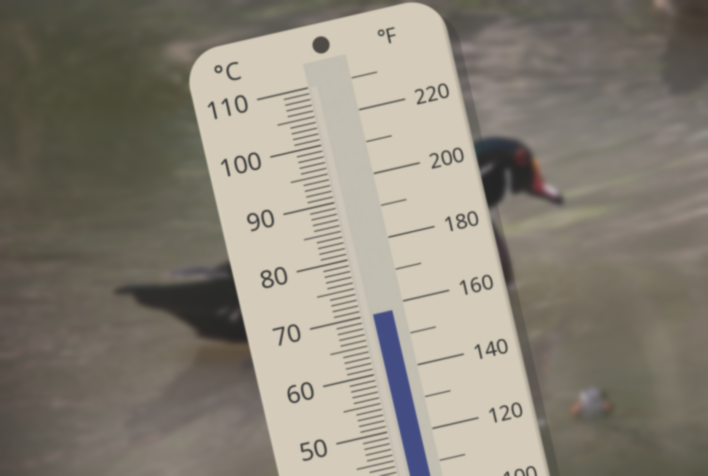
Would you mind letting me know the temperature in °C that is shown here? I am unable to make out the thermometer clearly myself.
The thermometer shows 70 °C
